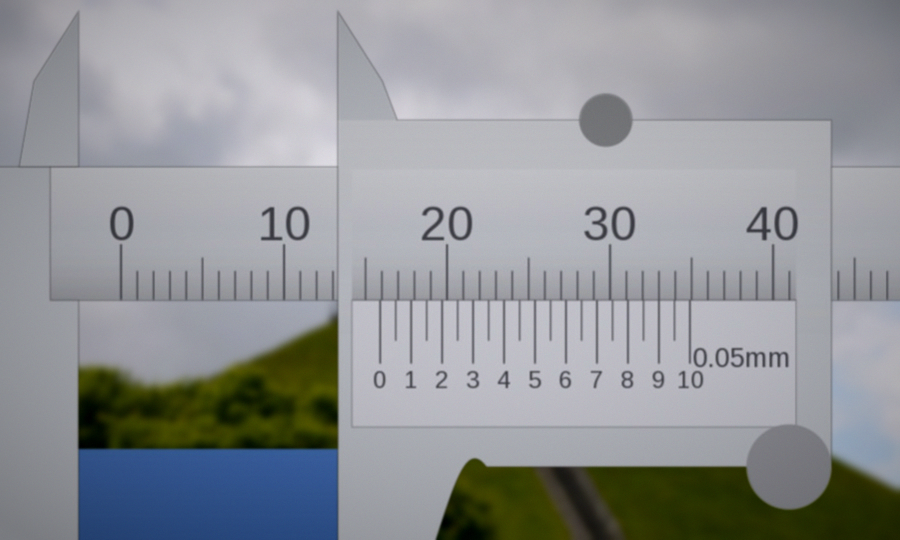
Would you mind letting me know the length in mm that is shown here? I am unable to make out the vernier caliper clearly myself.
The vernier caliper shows 15.9 mm
